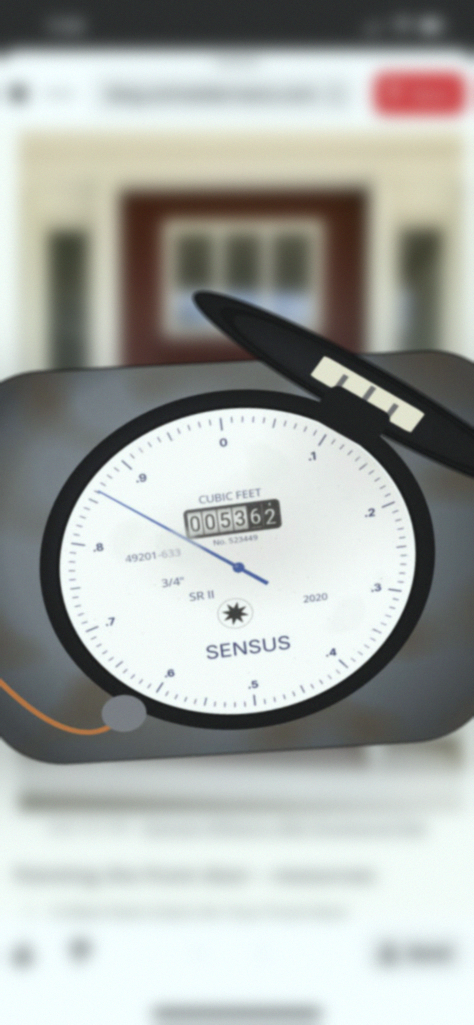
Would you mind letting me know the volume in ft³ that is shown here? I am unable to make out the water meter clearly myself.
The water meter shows 5361.86 ft³
